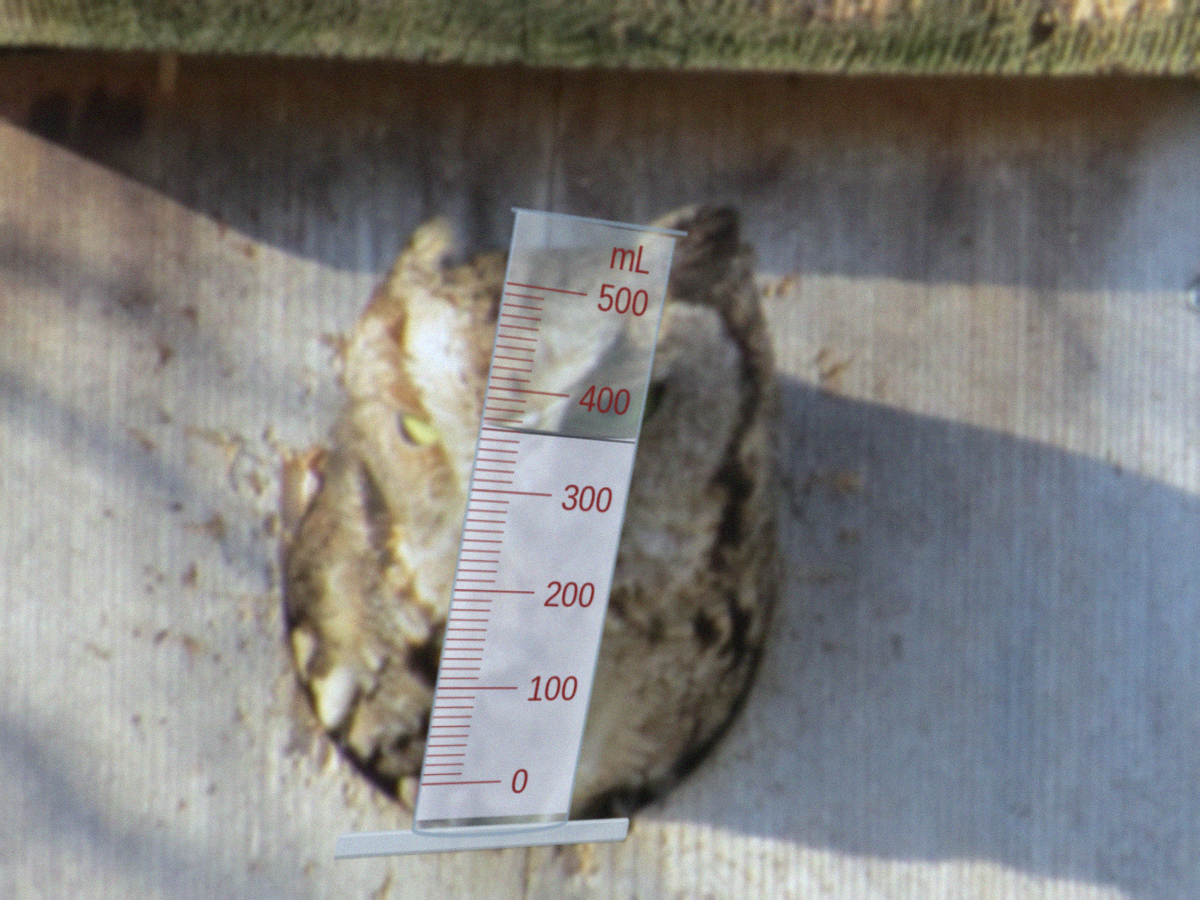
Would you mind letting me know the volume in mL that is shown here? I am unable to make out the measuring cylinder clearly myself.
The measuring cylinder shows 360 mL
